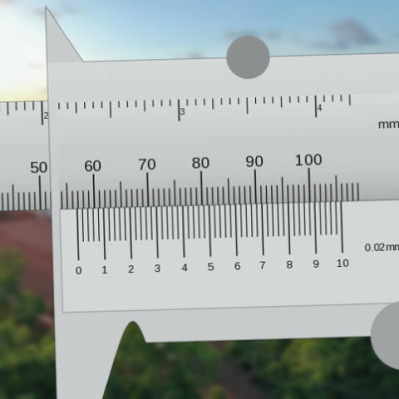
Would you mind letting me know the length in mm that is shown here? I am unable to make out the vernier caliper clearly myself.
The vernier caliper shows 56.8 mm
